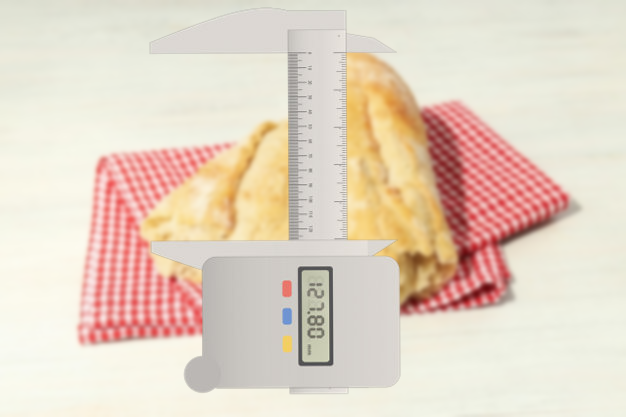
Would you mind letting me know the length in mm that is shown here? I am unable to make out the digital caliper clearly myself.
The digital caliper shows 127.80 mm
